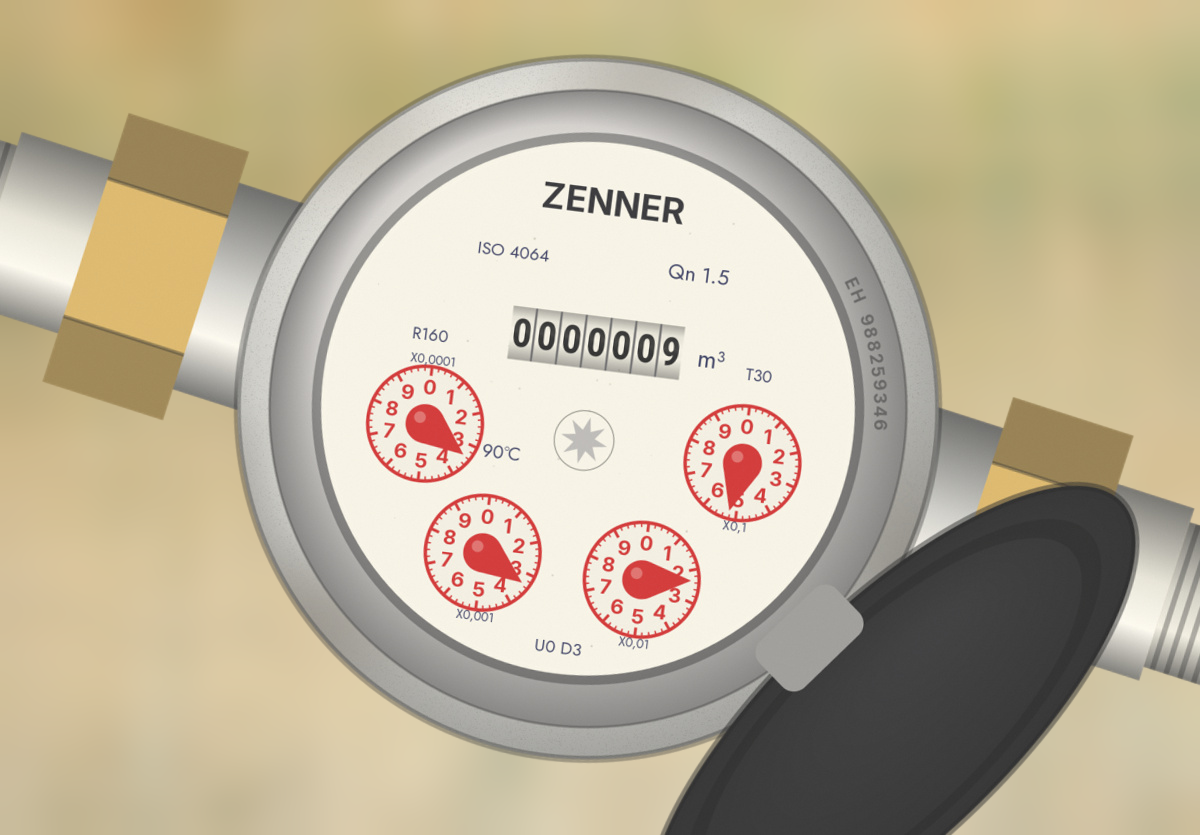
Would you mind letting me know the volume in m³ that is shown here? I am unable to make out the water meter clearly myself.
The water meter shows 9.5233 m³
